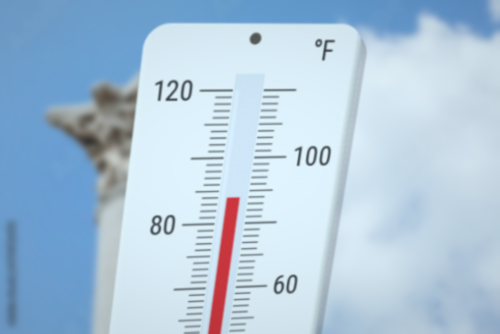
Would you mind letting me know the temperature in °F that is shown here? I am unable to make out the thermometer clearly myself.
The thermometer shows 88 °F
